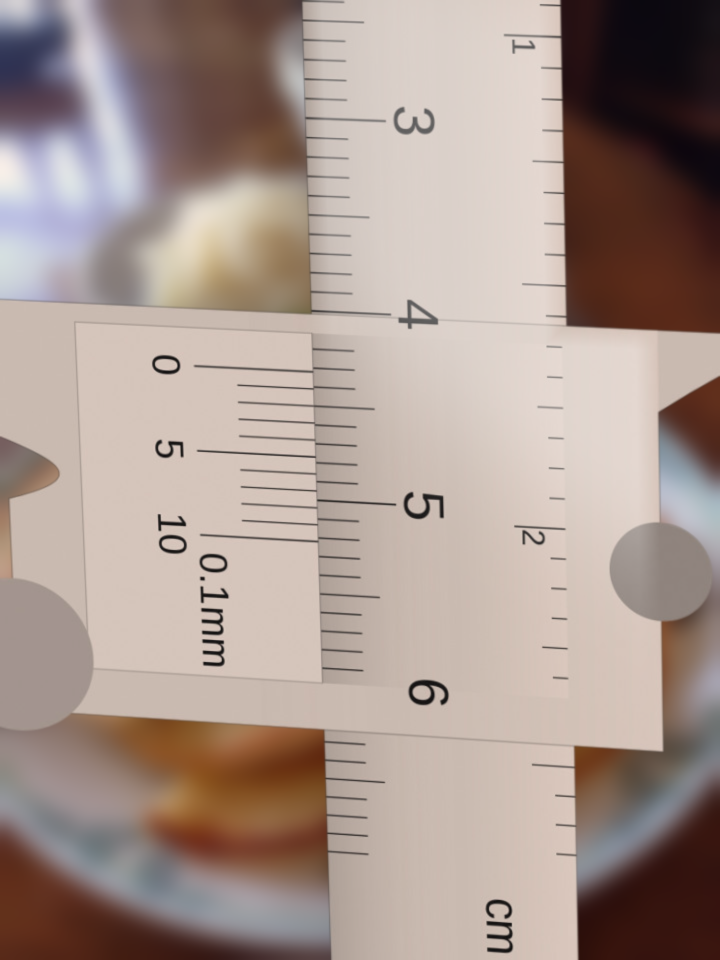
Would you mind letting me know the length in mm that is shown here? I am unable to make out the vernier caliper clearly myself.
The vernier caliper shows 43.2 mm
